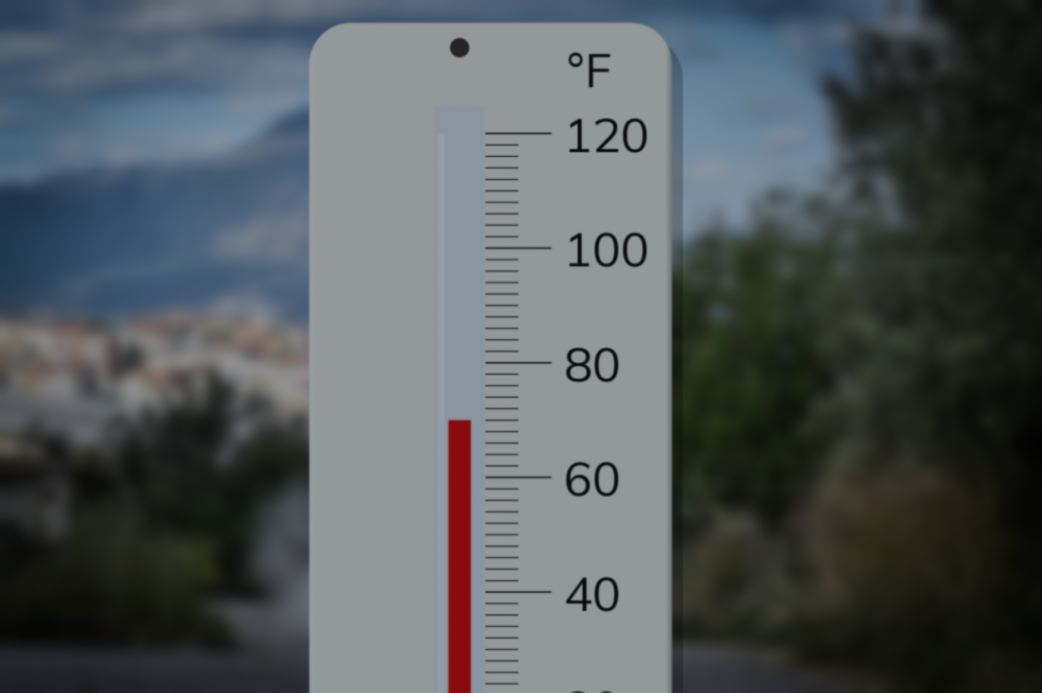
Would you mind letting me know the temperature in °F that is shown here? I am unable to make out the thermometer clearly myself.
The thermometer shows 70 °F
